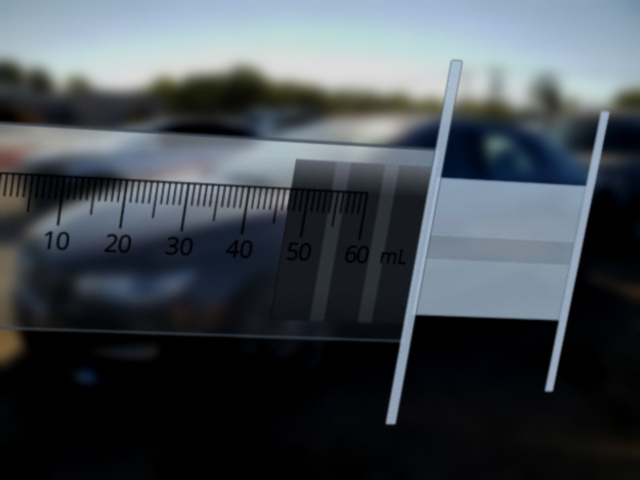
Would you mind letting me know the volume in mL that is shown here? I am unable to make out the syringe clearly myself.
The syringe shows 47 mL
